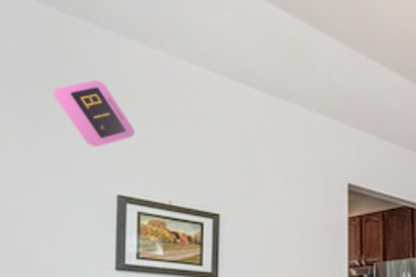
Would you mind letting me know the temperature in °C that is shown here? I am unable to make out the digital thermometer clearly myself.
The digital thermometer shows 8.1 °C
